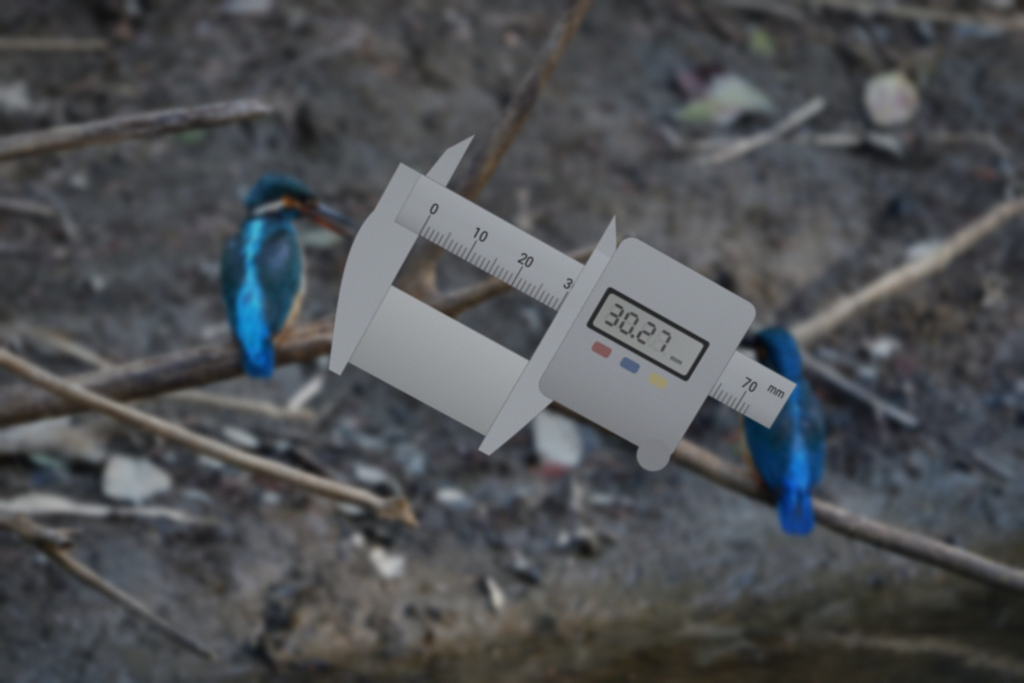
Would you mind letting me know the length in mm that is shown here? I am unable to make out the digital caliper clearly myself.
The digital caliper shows 30.27 mm
